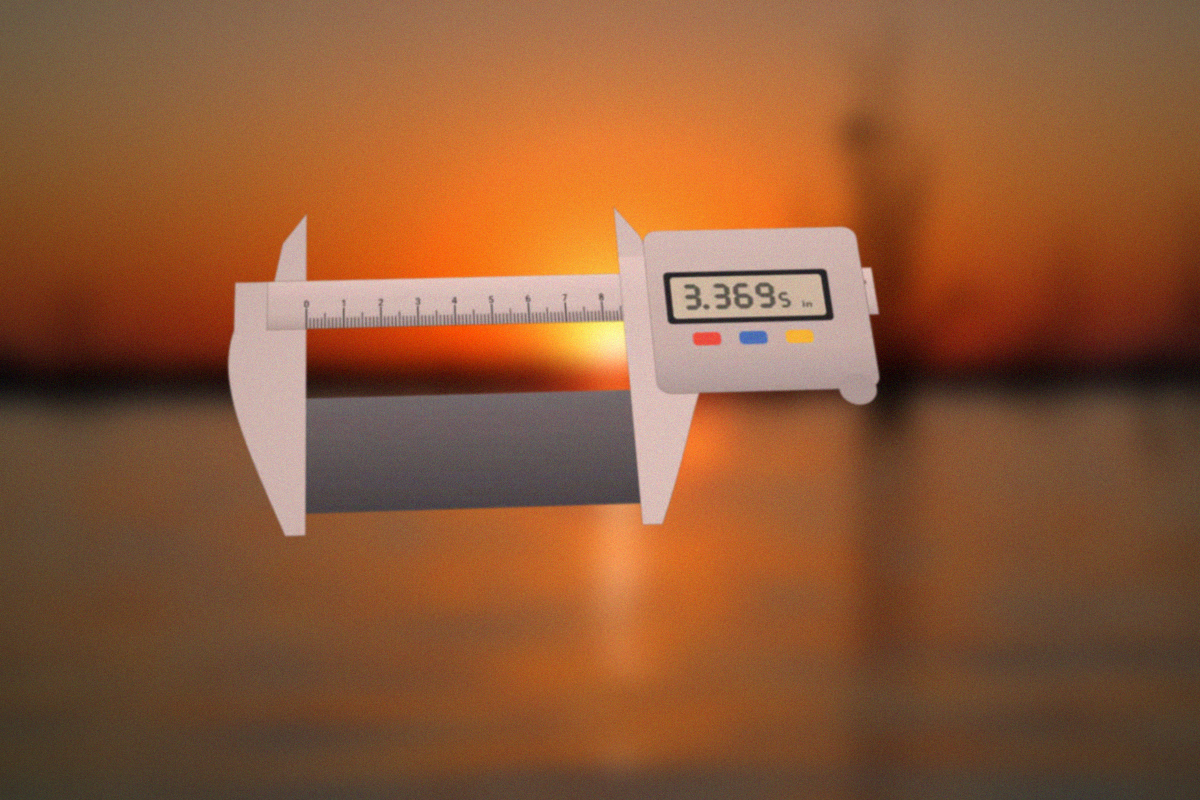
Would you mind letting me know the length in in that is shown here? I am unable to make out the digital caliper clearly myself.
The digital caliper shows 3.3695 in
